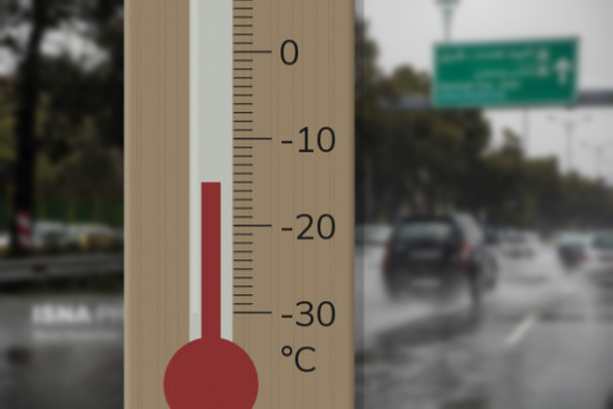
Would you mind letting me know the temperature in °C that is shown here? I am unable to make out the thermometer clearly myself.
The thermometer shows -15 °C
